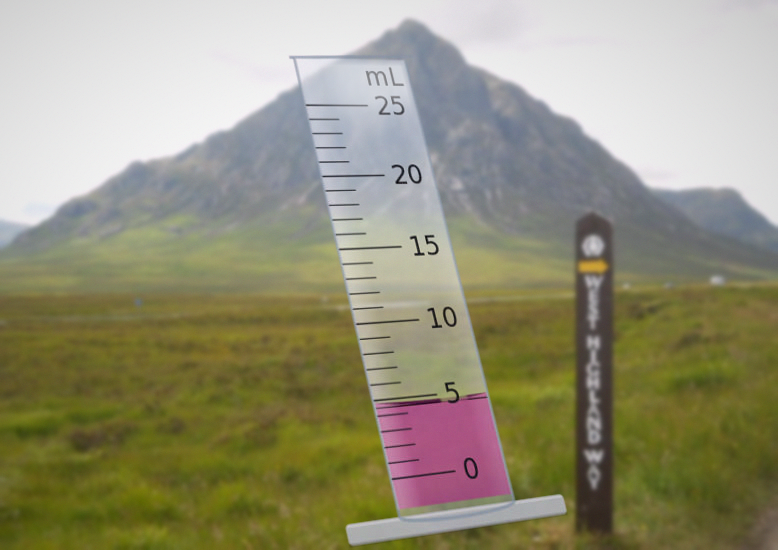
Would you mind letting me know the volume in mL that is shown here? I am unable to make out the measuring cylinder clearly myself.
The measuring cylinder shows 4.5 mL
